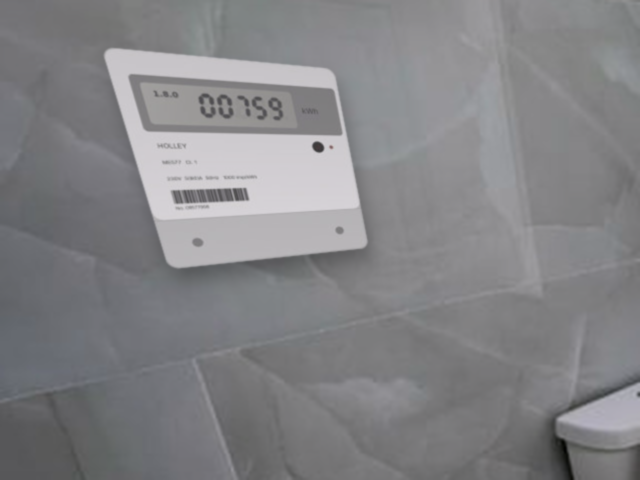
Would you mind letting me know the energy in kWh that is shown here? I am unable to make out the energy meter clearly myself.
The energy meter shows 759 kWh
